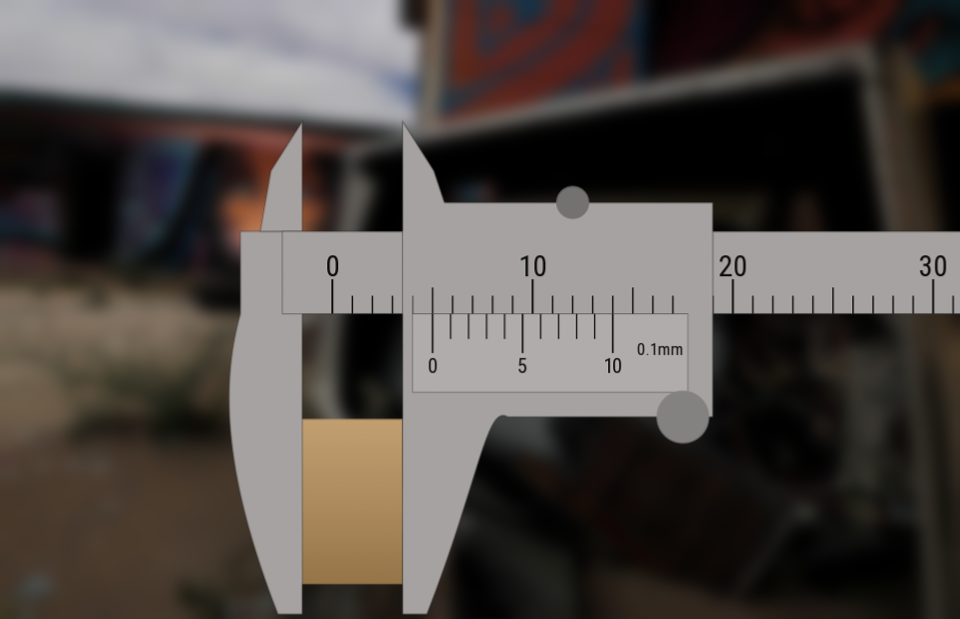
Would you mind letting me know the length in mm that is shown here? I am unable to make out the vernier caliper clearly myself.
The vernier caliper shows 5.0 mm
